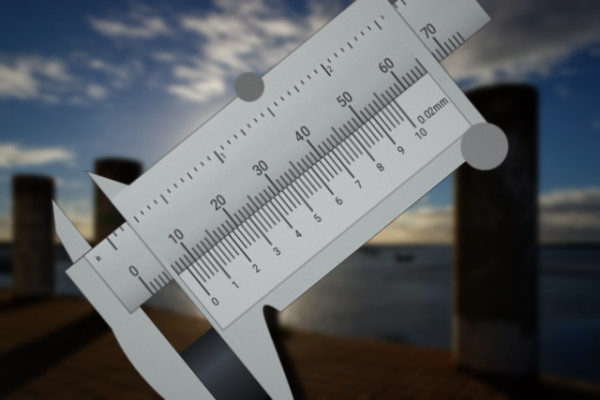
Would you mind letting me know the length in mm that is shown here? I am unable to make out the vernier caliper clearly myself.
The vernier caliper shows 8.0 mm
